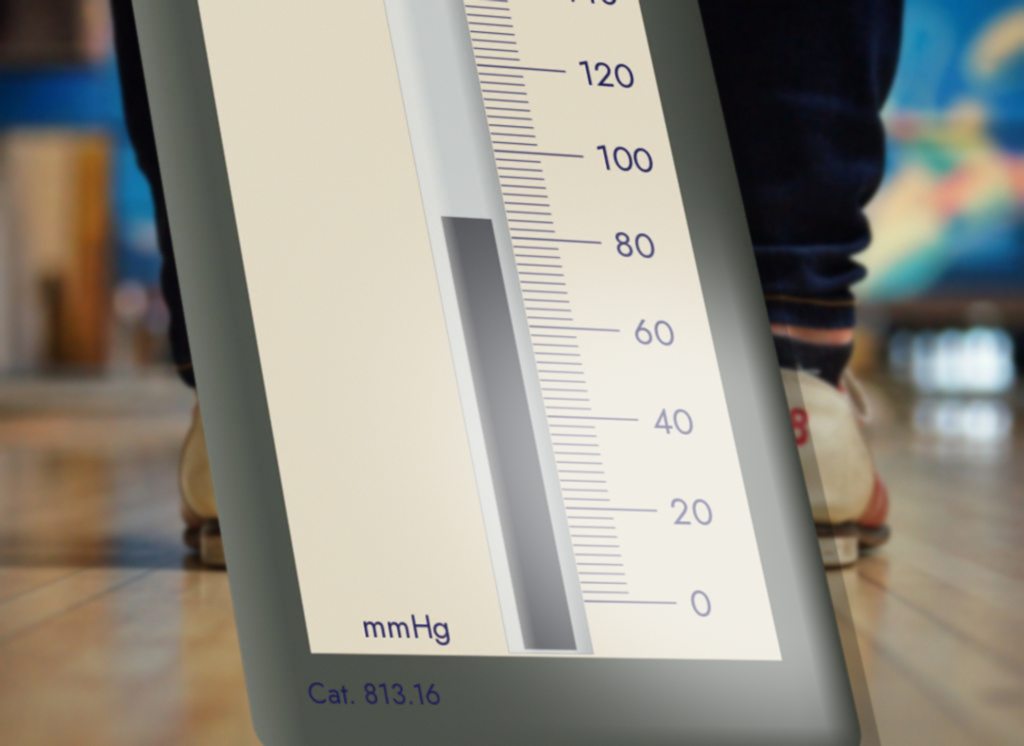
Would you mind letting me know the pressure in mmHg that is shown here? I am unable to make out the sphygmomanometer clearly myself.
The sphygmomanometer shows 84 mmHg
